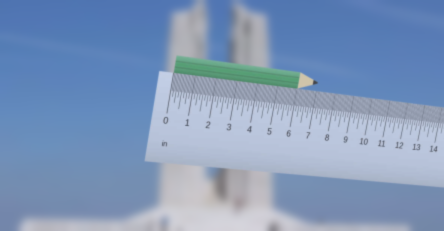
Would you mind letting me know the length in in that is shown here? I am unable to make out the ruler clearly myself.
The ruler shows 7 in
